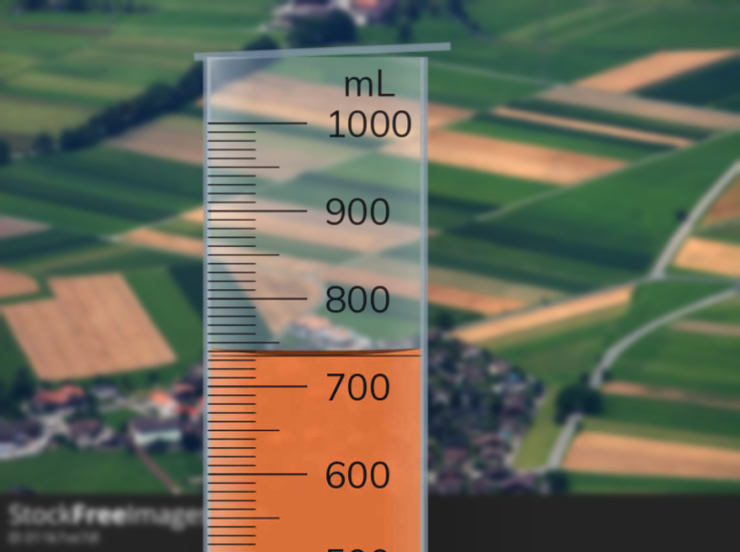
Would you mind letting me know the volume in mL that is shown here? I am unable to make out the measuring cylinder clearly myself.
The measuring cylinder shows 735 mL
